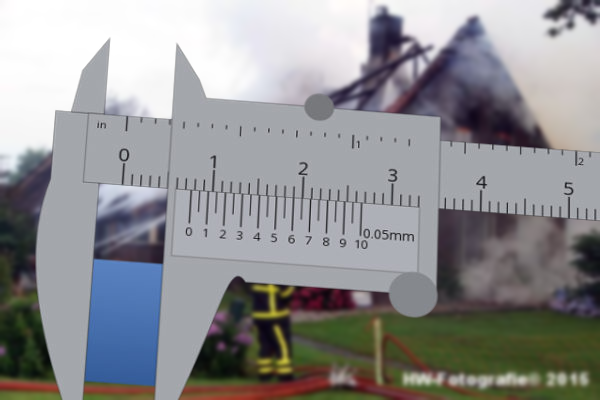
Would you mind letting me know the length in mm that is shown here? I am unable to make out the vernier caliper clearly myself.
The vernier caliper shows 7.6 mm
